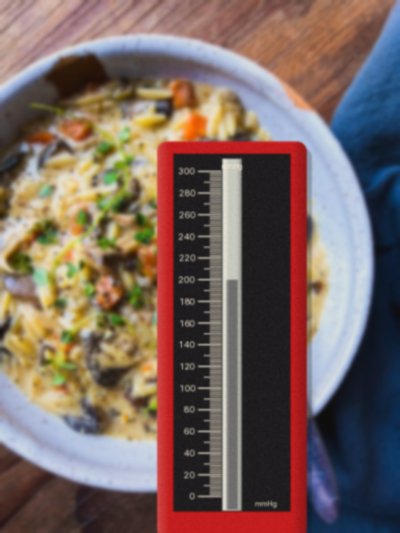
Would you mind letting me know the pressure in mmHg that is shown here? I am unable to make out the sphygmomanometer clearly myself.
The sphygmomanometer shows 200 mmHg
